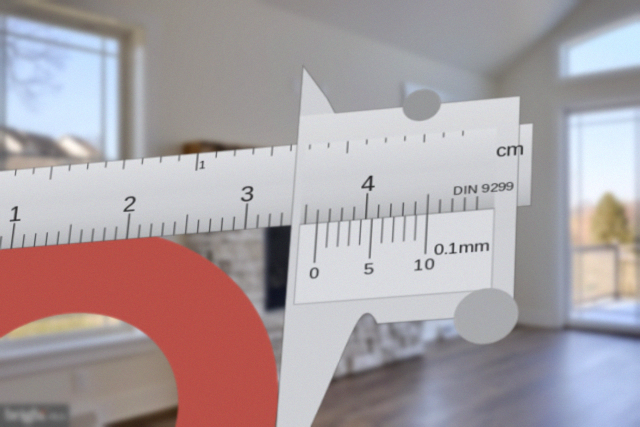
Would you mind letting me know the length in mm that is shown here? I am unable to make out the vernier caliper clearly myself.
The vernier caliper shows 36.0 mm
